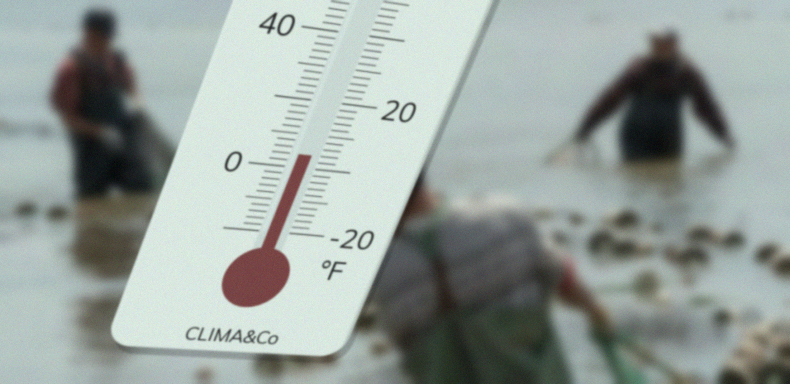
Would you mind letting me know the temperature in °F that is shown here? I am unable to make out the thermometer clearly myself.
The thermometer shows 4 °F
